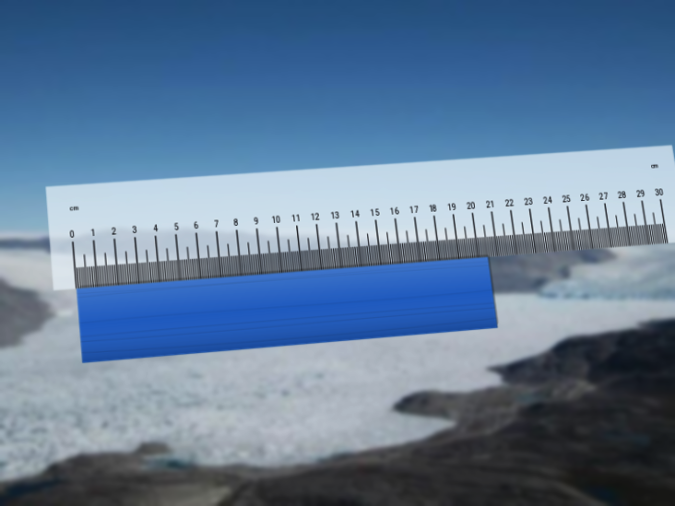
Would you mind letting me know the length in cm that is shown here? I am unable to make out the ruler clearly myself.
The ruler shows 20.5 cm
